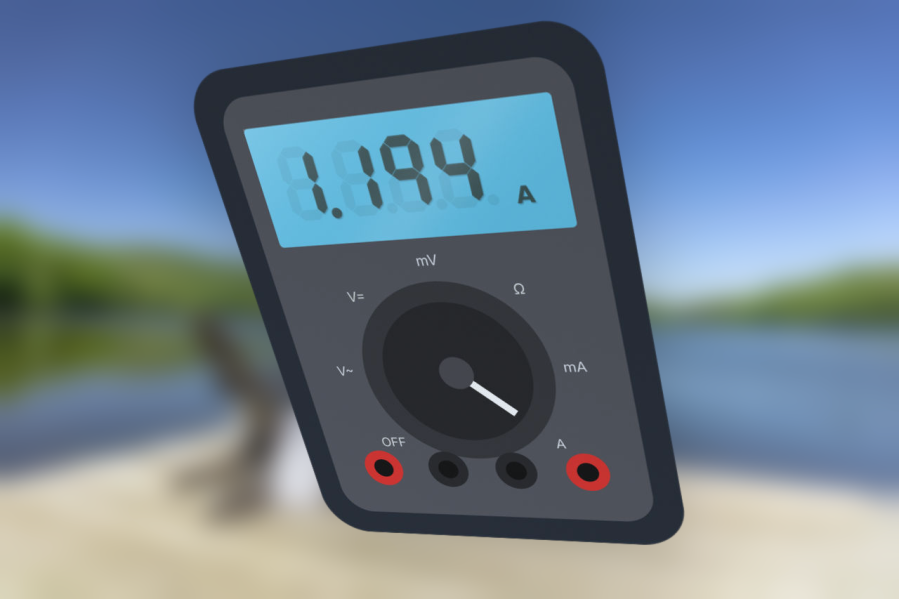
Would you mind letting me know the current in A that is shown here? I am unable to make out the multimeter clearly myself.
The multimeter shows 1.194 A
